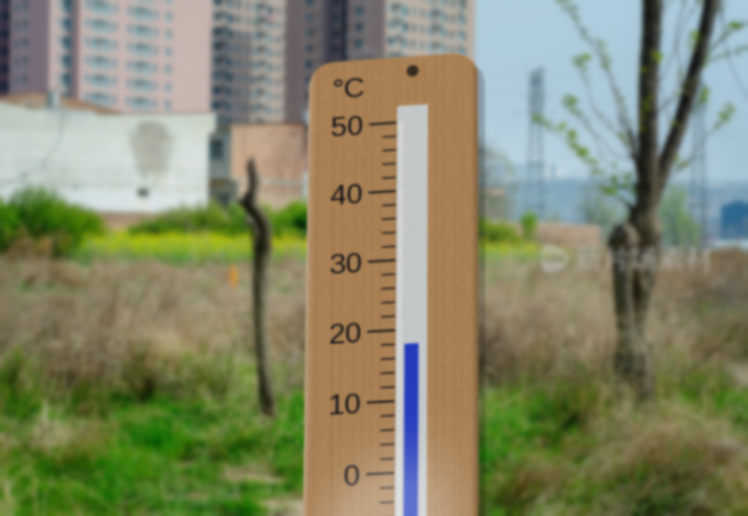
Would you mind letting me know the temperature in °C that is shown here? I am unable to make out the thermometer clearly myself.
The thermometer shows 18 °C
